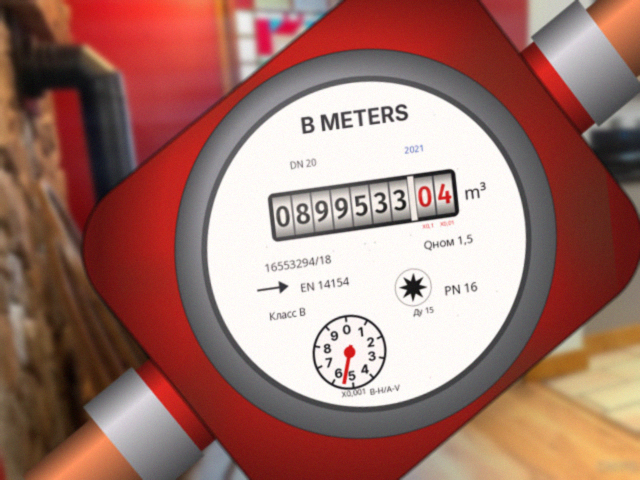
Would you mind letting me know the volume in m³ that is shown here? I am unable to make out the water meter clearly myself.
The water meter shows 899533.045 m³
